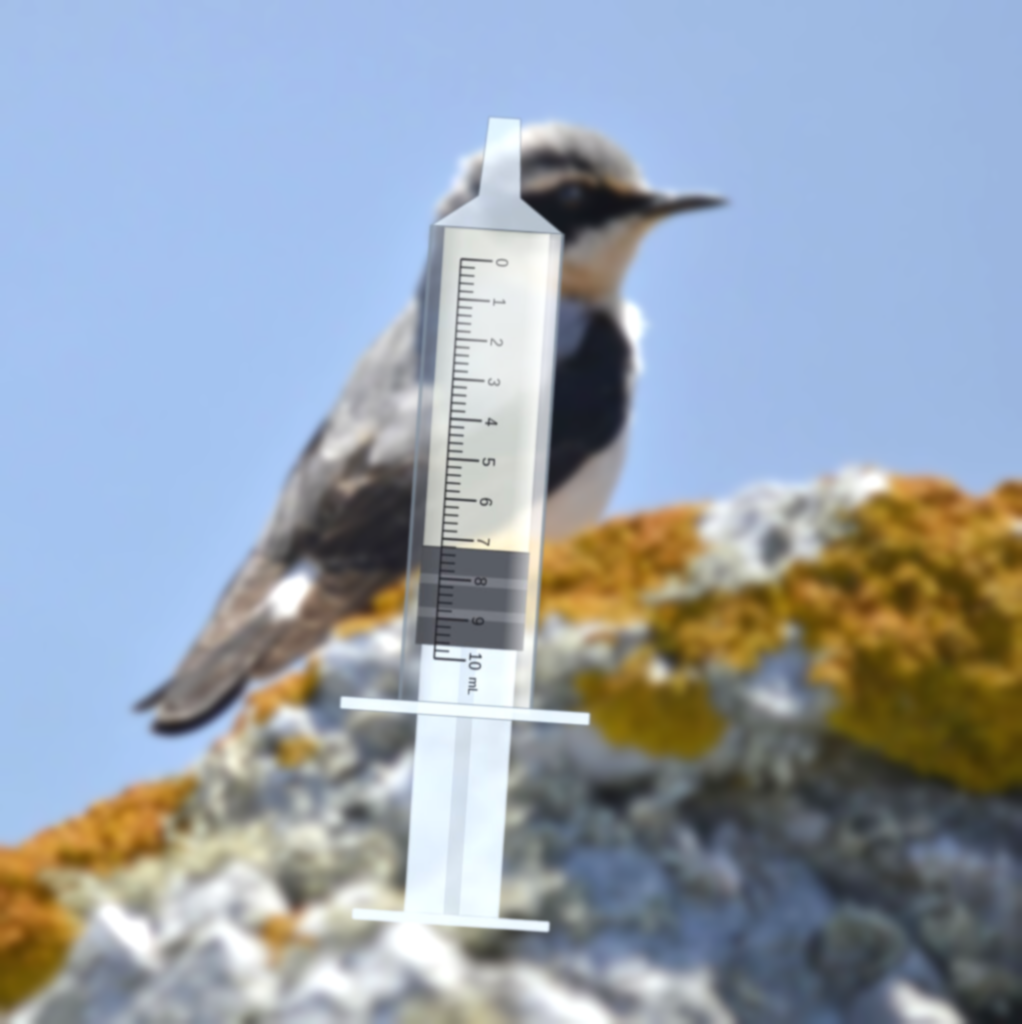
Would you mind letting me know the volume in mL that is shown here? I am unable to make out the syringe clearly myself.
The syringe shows 7.2 mL
